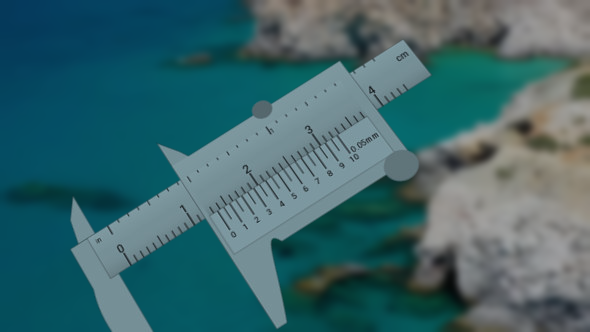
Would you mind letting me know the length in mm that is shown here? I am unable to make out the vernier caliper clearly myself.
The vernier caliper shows 13.6 mm
